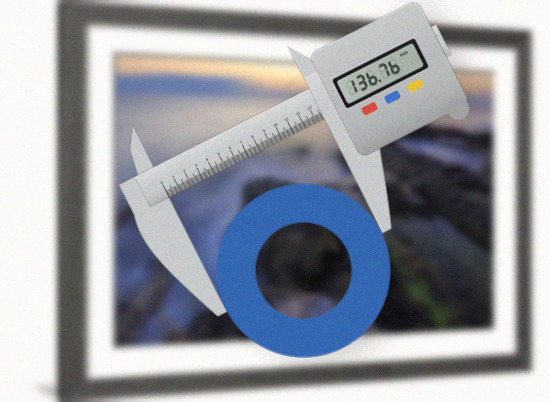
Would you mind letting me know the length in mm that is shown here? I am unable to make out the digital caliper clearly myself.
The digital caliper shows 136.76 mm
